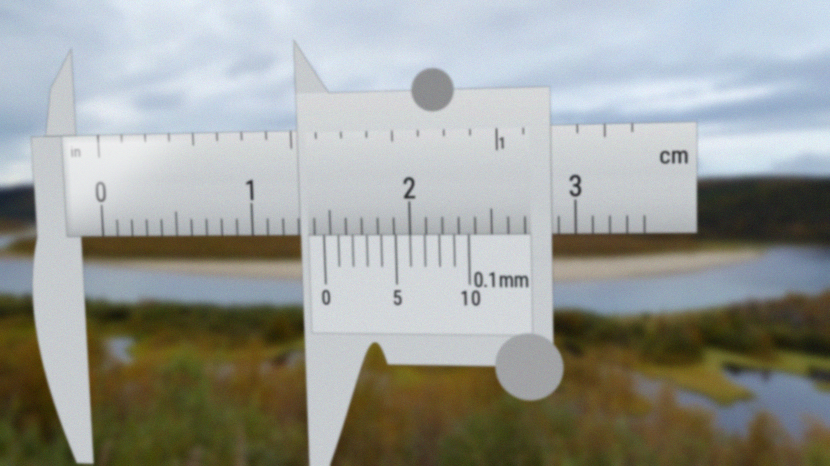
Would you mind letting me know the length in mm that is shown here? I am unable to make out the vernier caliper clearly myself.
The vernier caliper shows 14.6 mm
